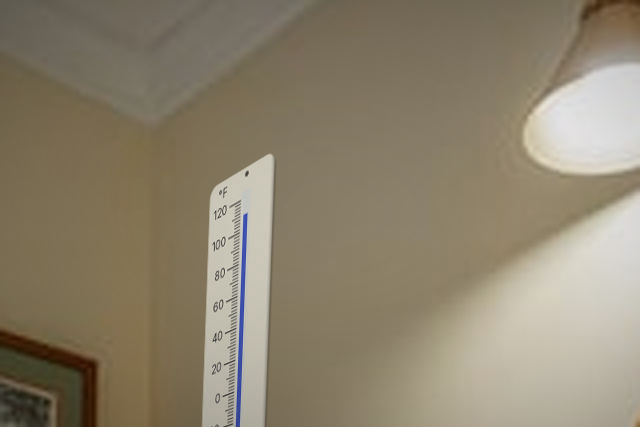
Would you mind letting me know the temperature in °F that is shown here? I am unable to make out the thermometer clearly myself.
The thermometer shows 110 °F
